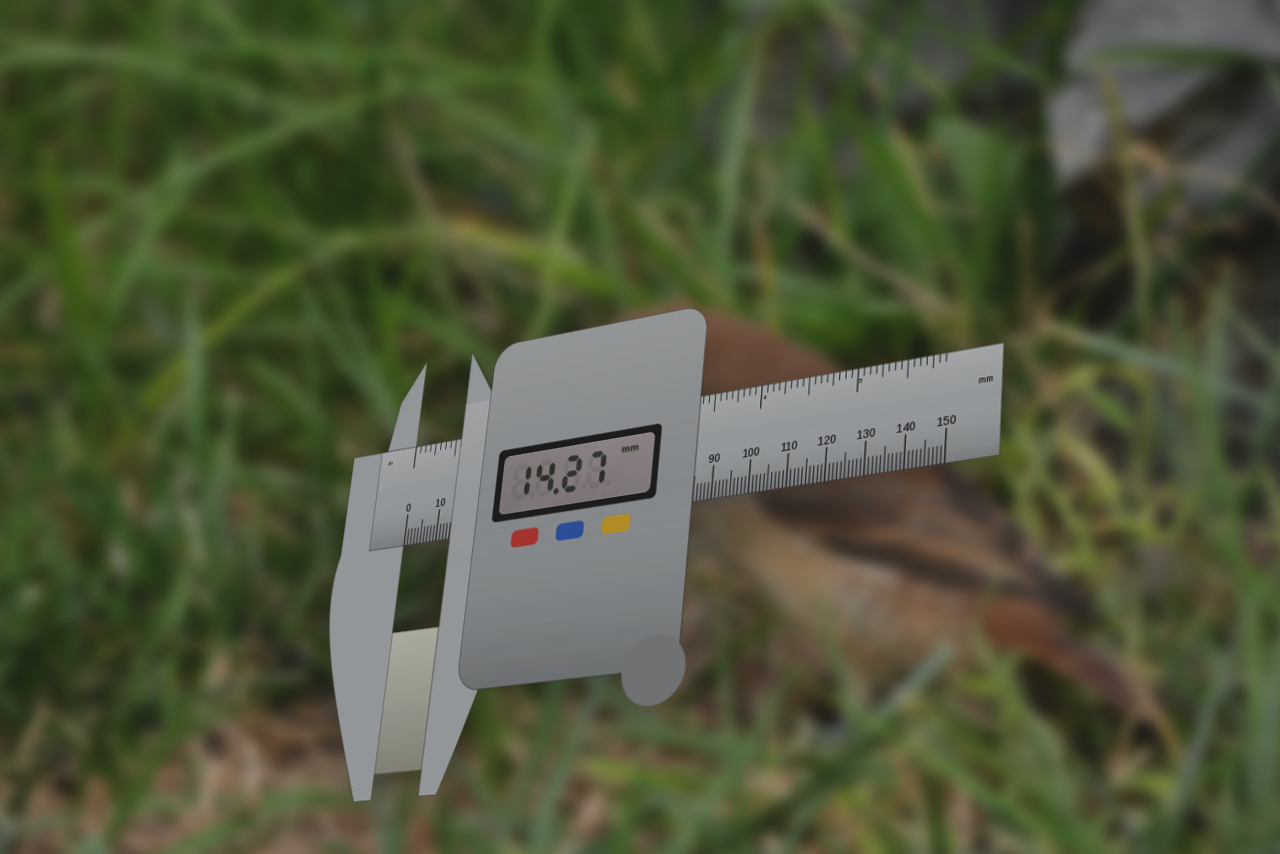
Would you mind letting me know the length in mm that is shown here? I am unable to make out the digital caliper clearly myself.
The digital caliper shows 14.27 mm
